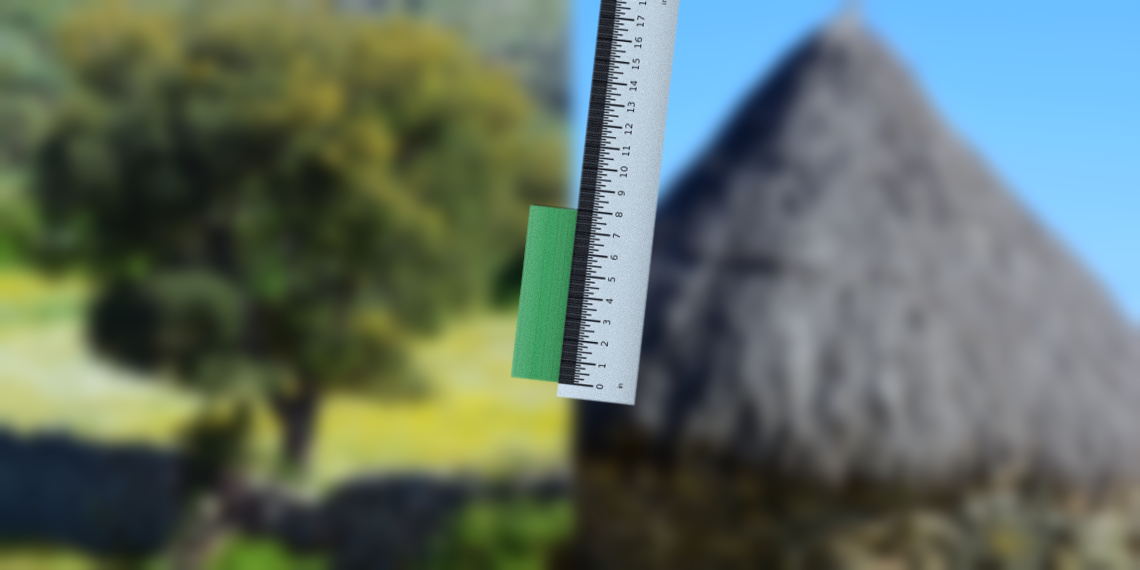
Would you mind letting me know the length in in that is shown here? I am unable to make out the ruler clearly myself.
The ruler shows 8 in
